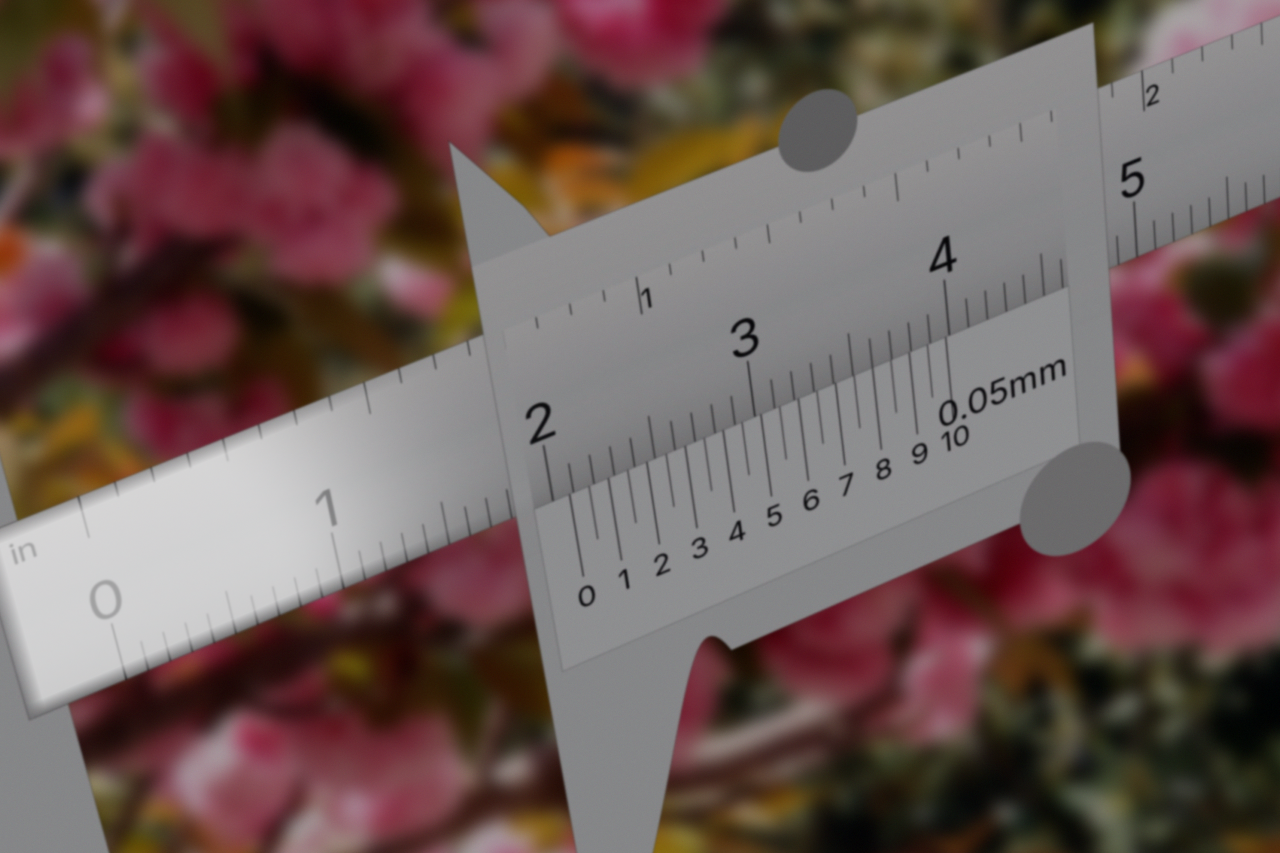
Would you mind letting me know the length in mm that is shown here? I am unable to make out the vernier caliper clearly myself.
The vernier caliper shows 20.8 mm
